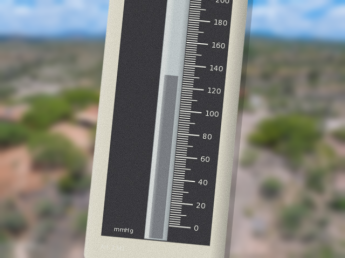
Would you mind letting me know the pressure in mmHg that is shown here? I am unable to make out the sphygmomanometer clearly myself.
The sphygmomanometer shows 130 mmHg
